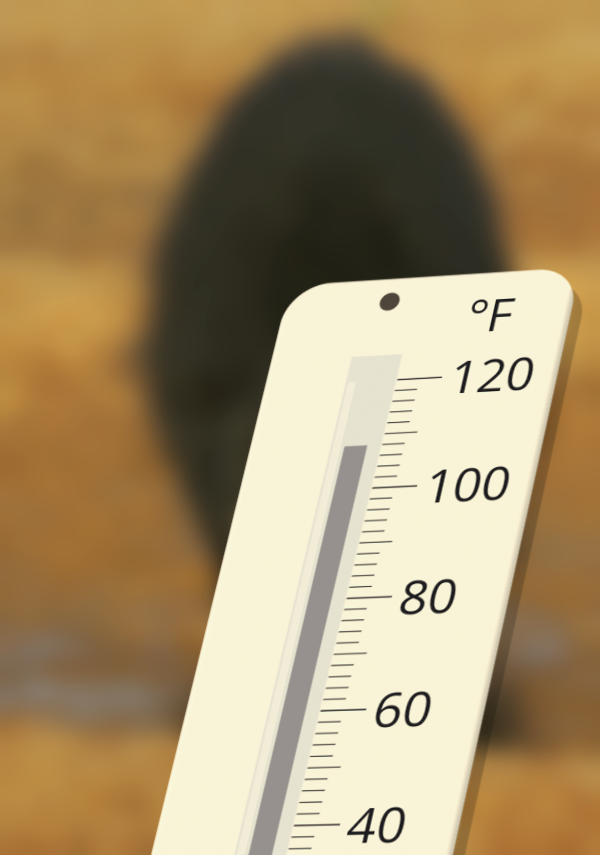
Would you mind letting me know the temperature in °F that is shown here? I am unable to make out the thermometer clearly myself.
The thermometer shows 108 °F
